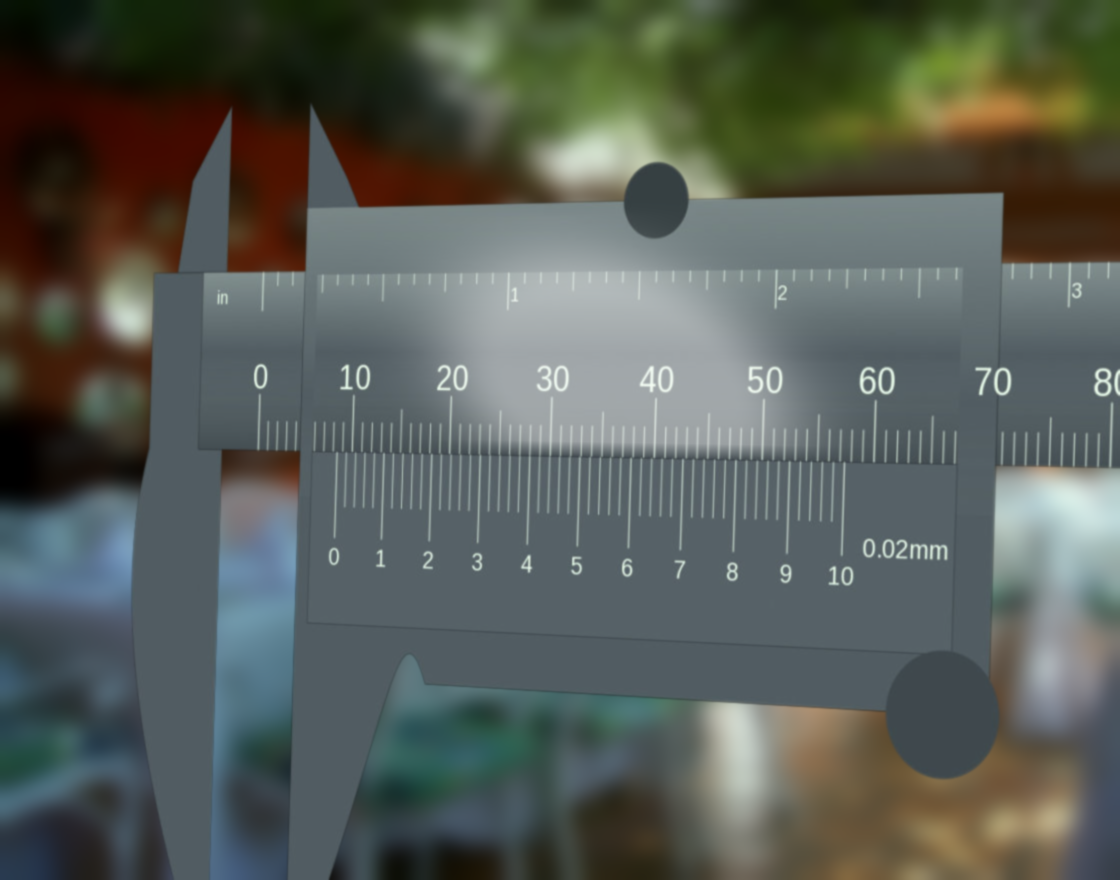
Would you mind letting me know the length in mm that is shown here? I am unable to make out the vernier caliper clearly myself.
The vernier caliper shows 8.4 mm
